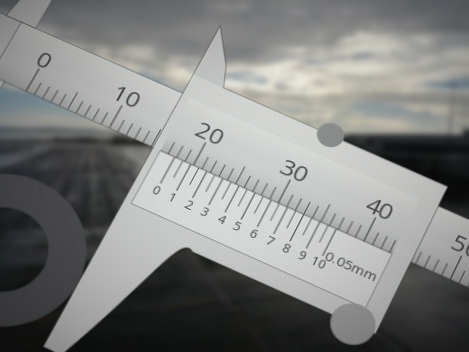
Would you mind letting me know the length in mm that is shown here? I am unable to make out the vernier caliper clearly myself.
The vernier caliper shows 17.8 mm
